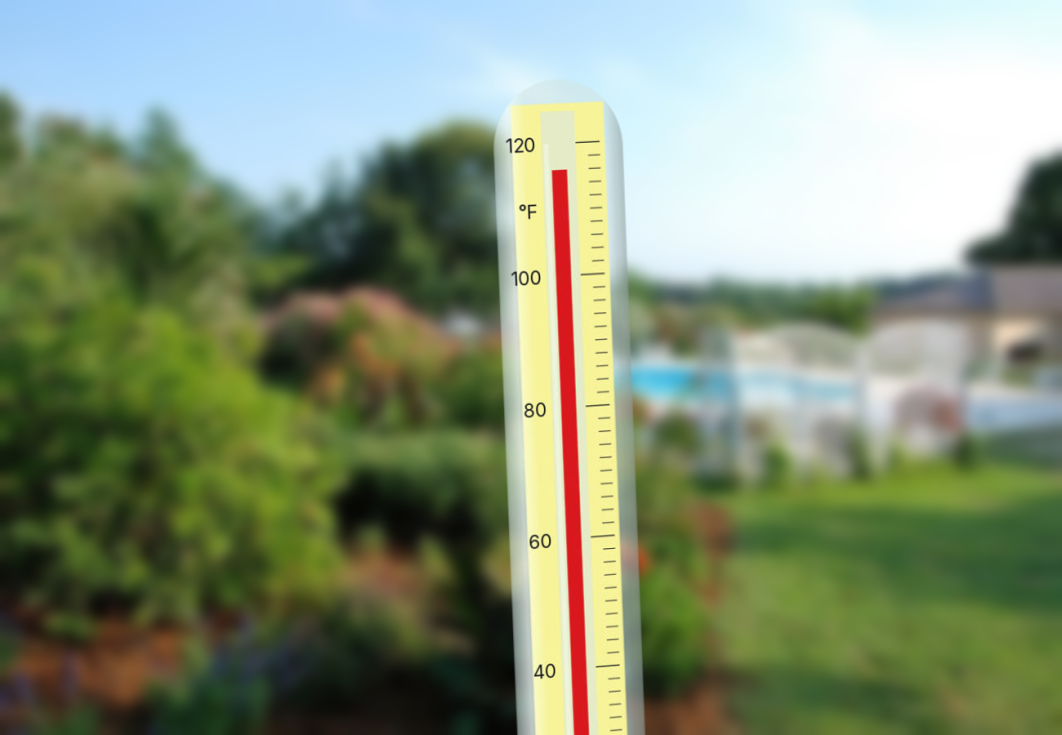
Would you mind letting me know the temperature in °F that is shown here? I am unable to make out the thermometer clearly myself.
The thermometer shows 116 °F
